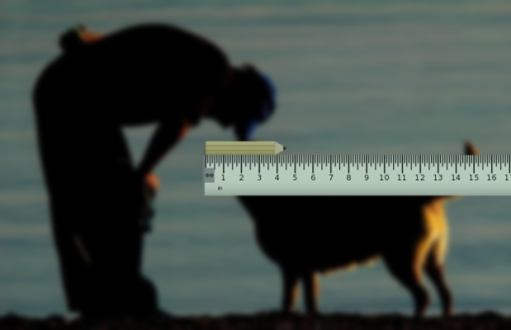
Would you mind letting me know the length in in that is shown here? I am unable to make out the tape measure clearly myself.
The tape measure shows 4.5 in
